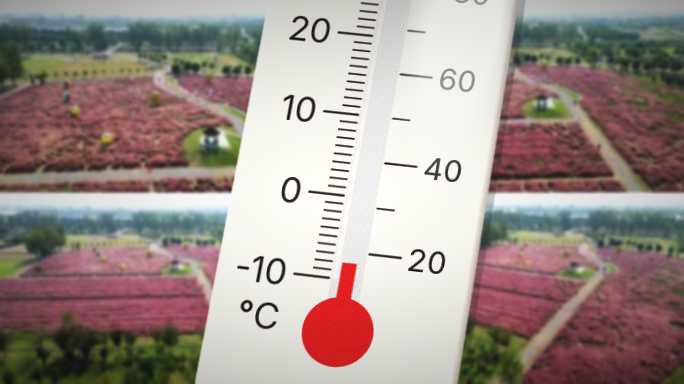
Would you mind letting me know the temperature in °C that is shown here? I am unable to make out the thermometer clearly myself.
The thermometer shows -8 °C
